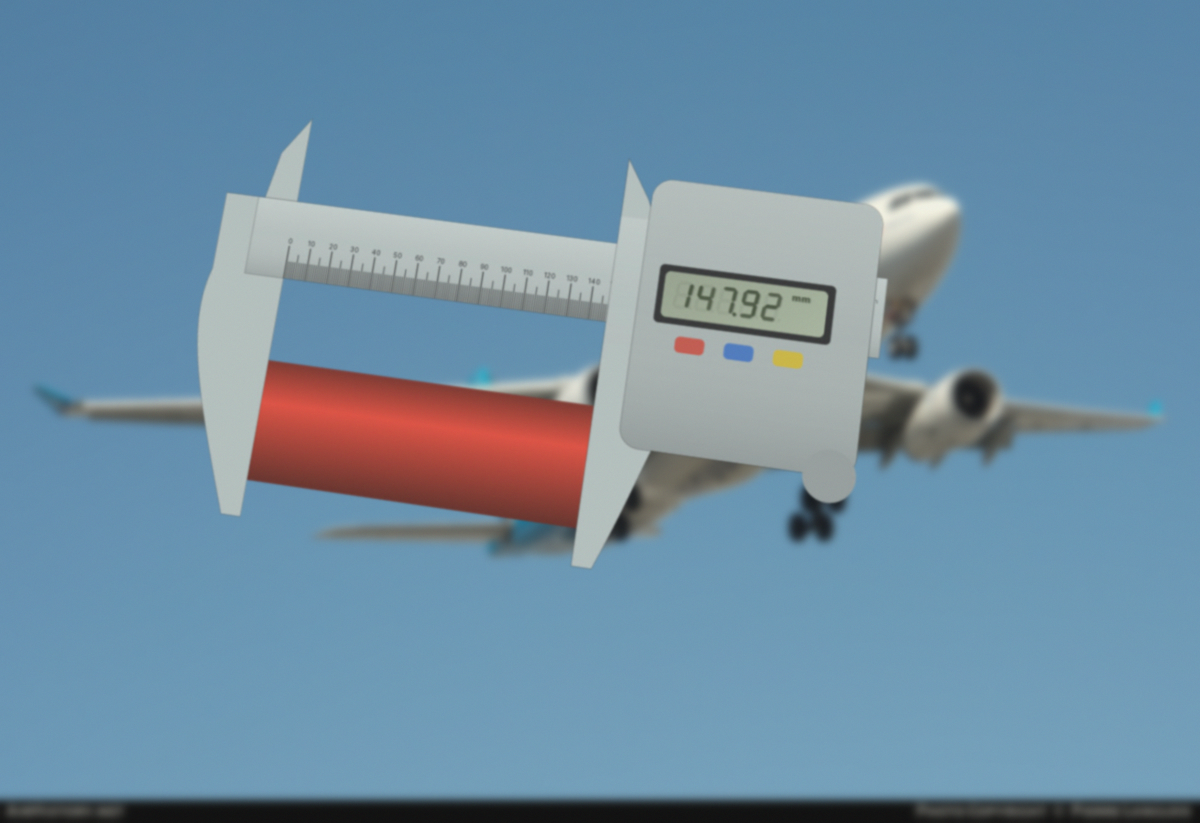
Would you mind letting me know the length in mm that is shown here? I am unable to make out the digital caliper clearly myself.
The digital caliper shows 147.92 mm
